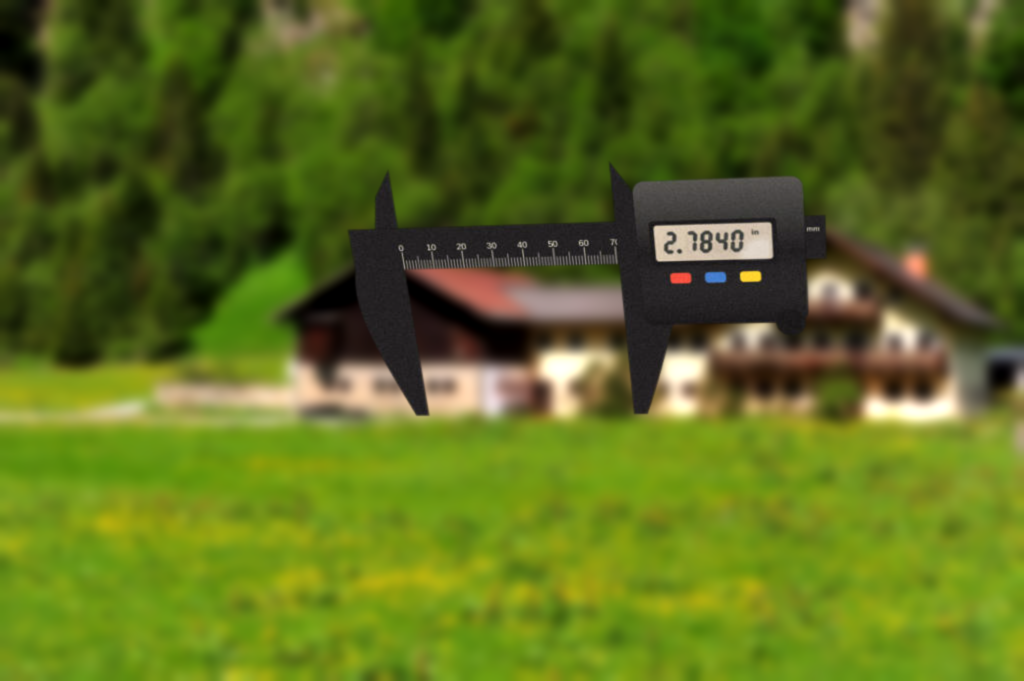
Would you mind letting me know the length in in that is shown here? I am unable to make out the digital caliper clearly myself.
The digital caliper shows 2.7840 in
